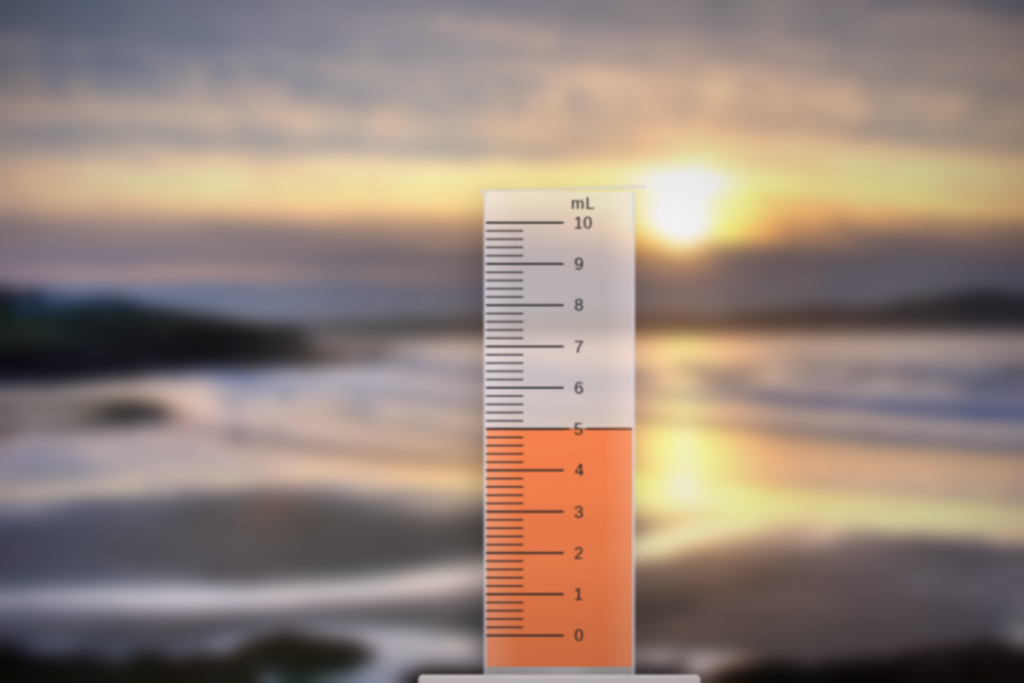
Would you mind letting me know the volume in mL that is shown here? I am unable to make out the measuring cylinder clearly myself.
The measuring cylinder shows 5 mL
